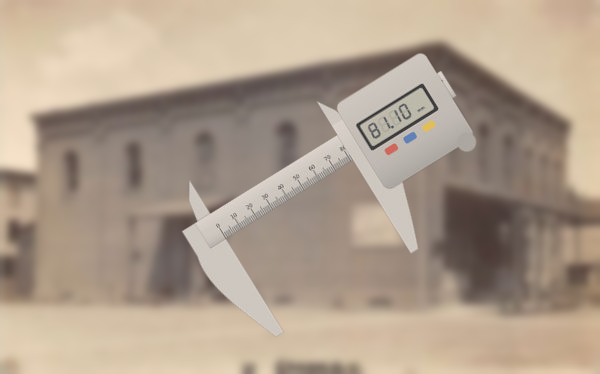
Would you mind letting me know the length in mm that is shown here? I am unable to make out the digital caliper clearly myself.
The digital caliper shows 81.10 mm
